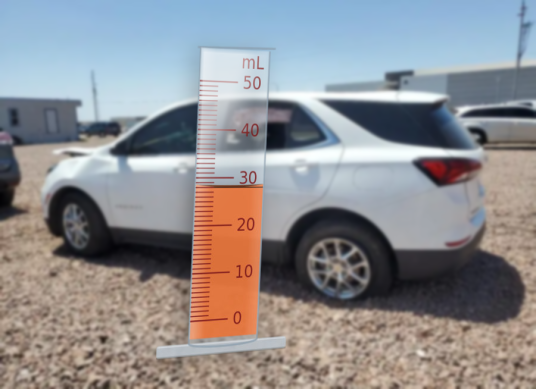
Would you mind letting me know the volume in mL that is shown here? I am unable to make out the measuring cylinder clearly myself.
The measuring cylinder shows 28 mL
